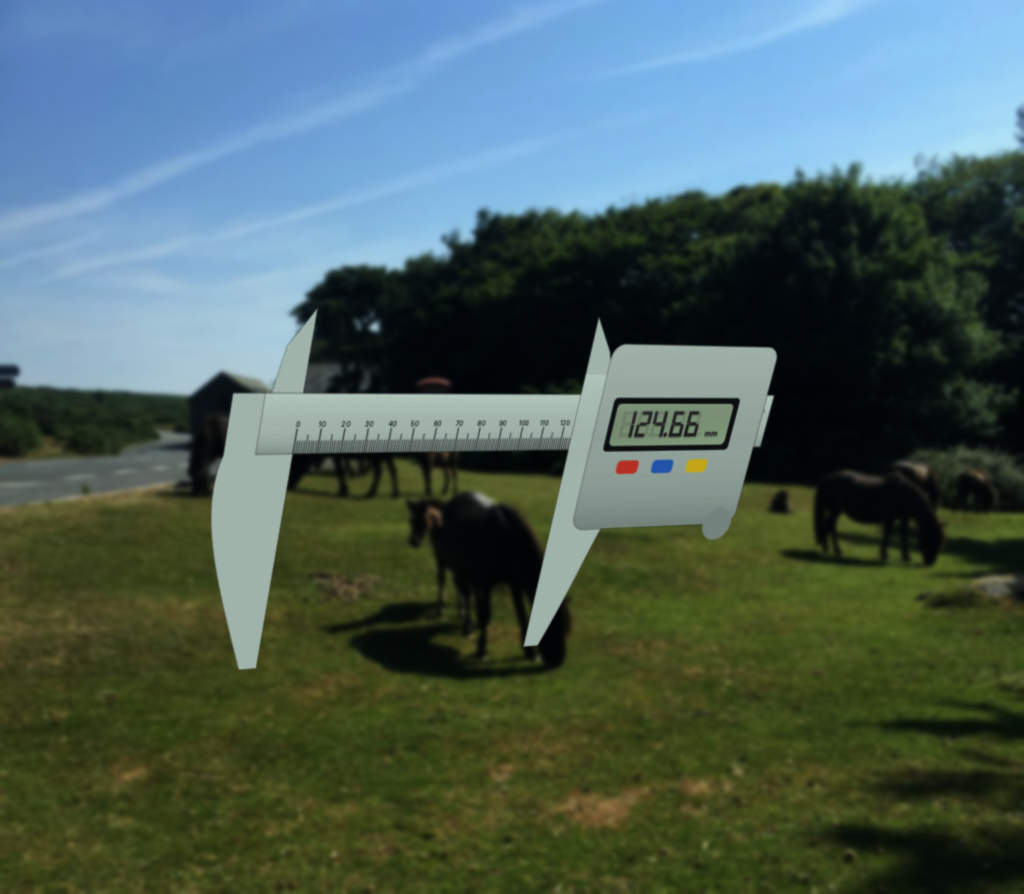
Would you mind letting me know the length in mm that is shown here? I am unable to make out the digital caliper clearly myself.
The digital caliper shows 124.66 mm
